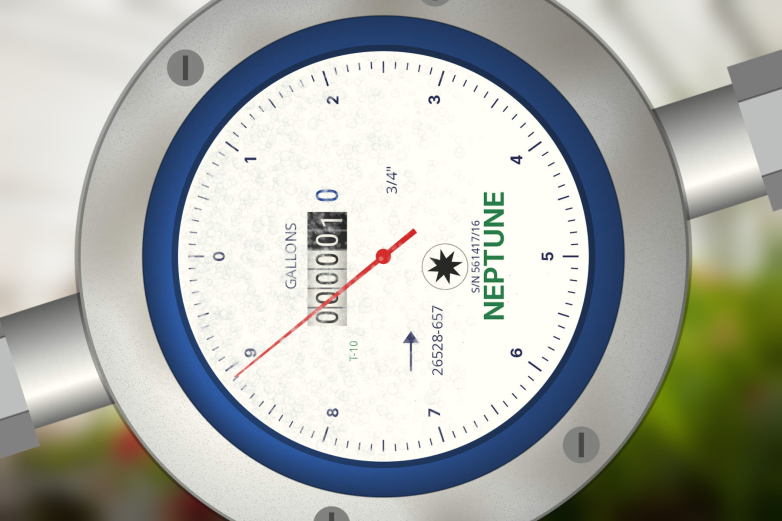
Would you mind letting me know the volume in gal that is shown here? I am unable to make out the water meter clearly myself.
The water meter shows 8.9 gal
